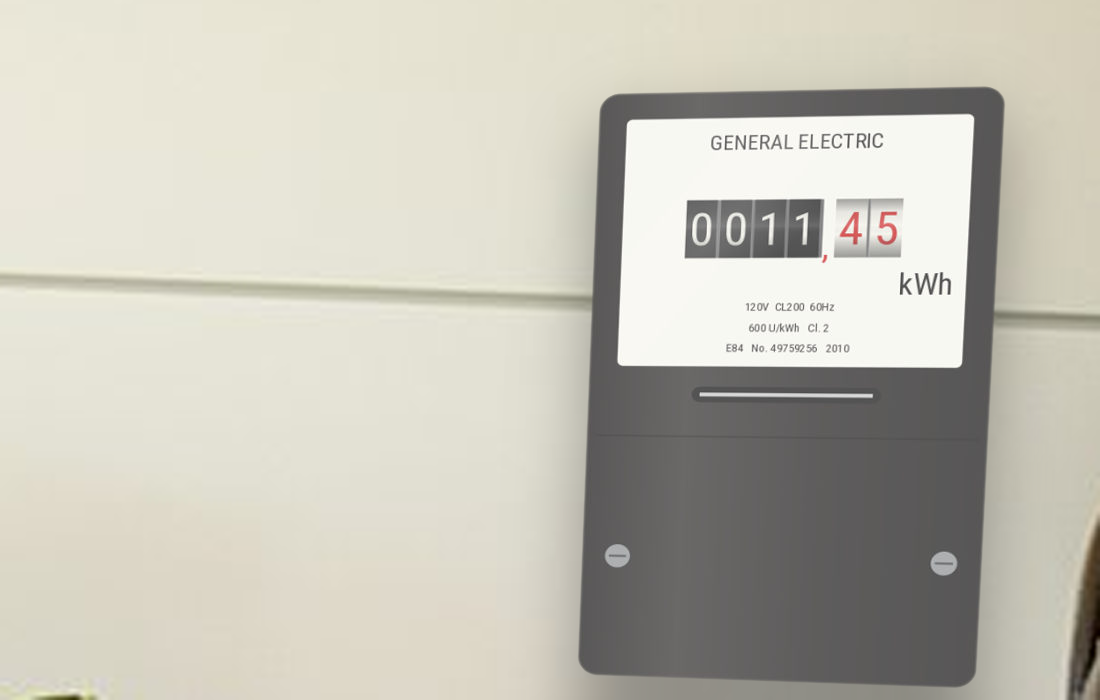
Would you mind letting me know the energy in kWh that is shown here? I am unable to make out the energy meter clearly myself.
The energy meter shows 11.45 kWh
